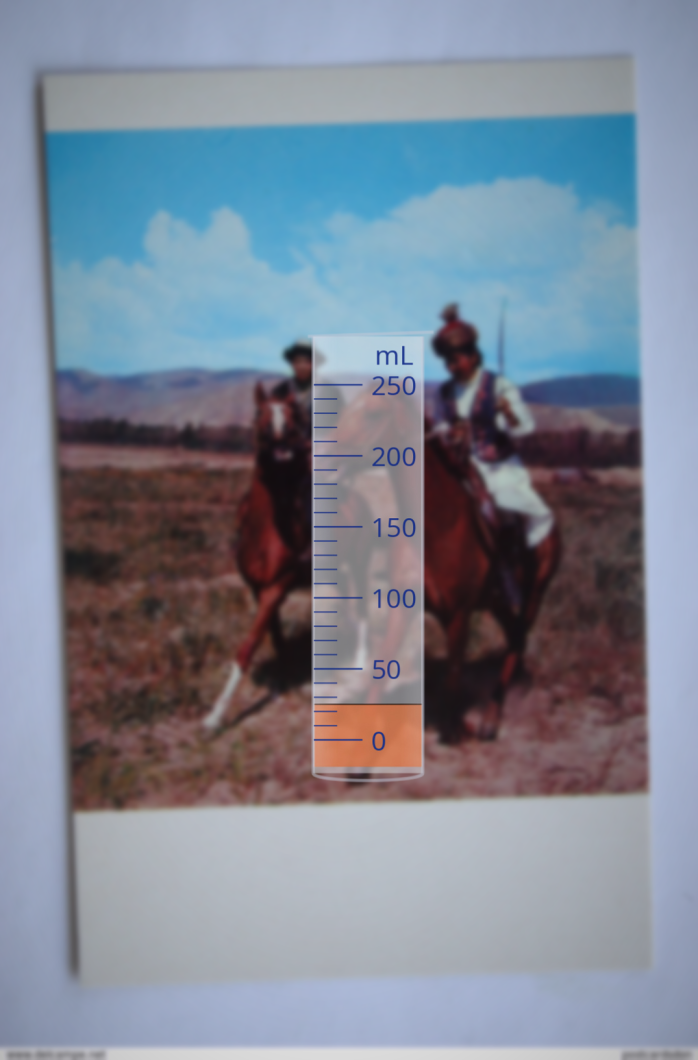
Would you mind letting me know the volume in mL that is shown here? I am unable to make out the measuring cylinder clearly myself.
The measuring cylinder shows 25 mL
